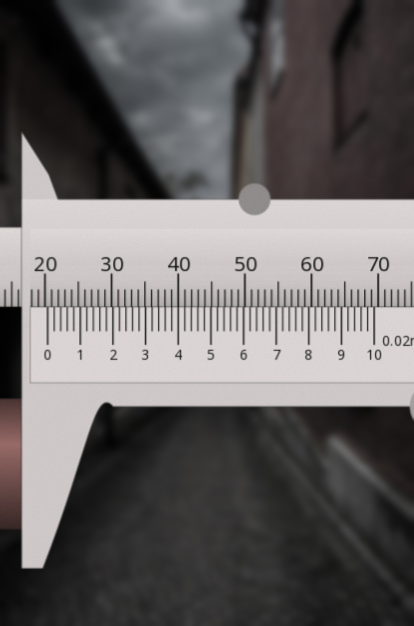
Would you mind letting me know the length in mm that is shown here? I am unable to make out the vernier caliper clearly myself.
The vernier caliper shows 20.4 mm
